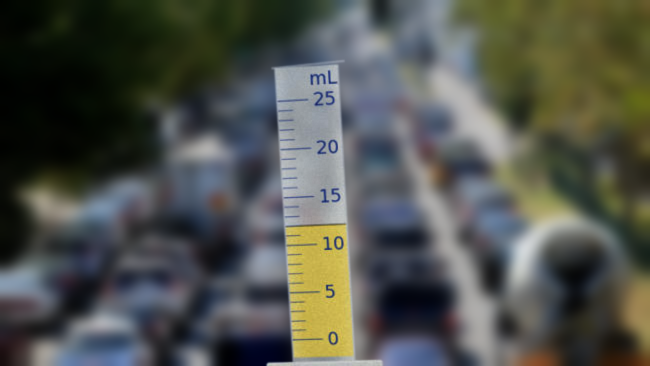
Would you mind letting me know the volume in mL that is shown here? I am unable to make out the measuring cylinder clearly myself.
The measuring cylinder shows 12 mL
